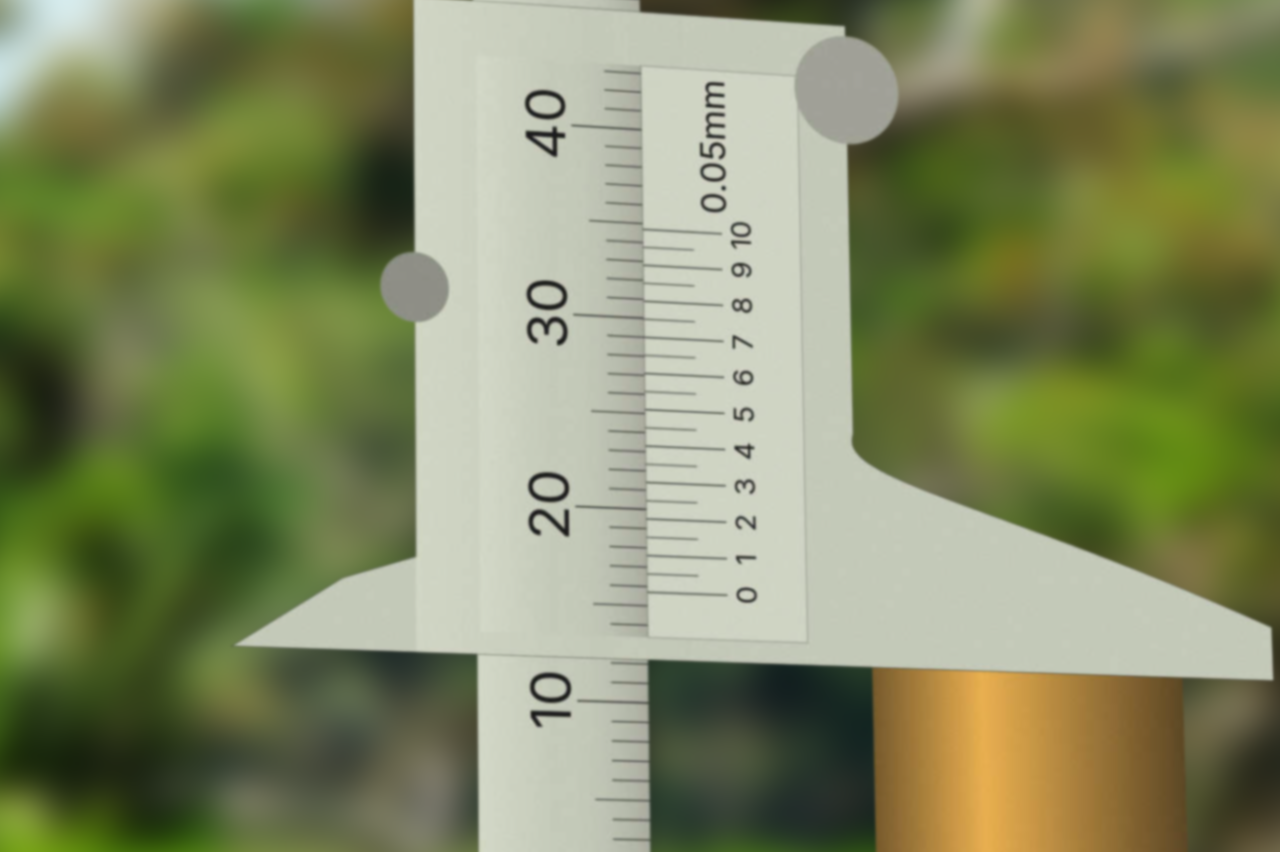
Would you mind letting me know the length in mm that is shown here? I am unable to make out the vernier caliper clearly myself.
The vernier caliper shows 15.7 mm
